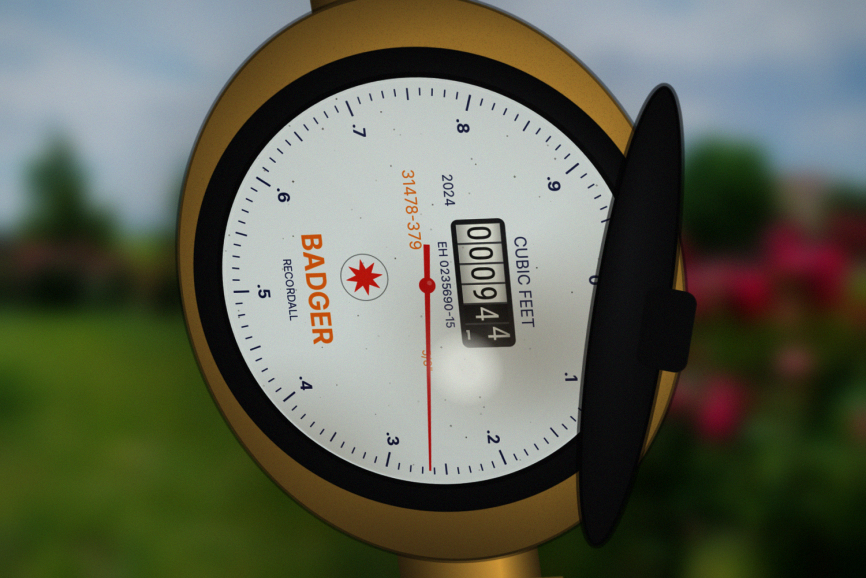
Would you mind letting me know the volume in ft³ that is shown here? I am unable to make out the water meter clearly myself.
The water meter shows 944.26 ft³
